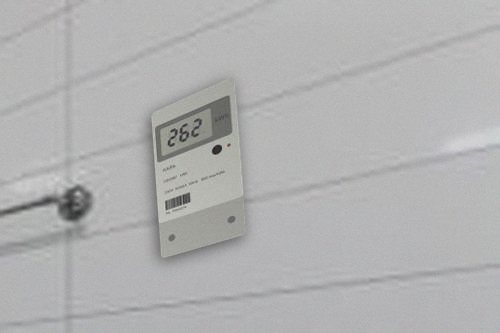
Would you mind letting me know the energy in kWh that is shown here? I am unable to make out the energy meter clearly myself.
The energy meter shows 262 kWh
